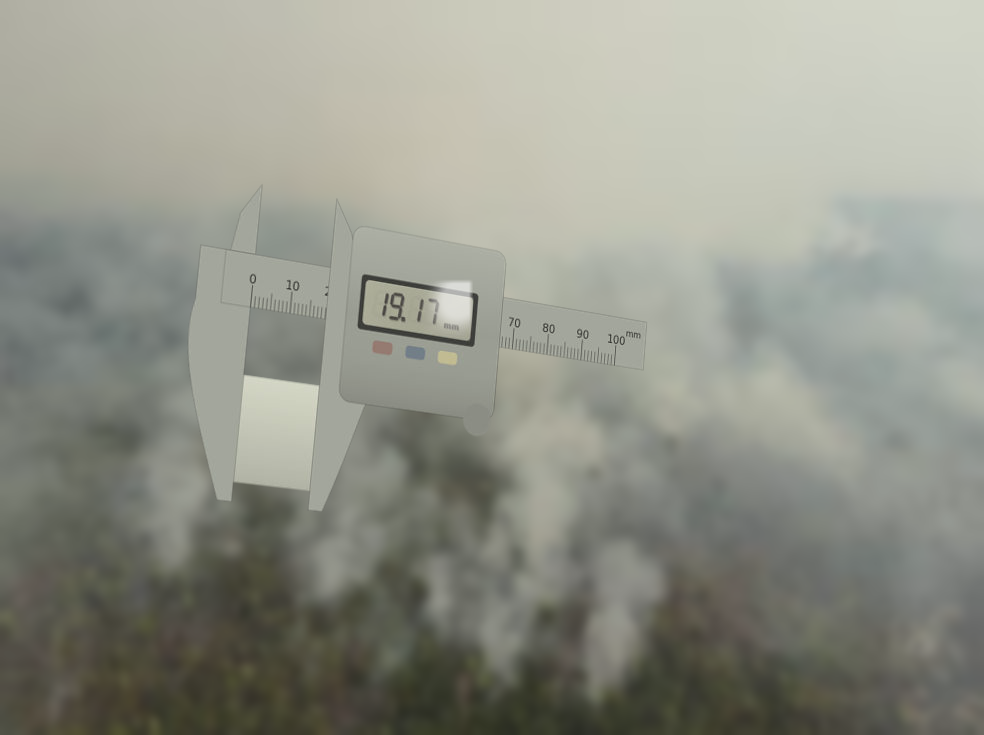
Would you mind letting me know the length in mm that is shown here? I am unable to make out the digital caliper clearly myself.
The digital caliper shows 19.17 mm
